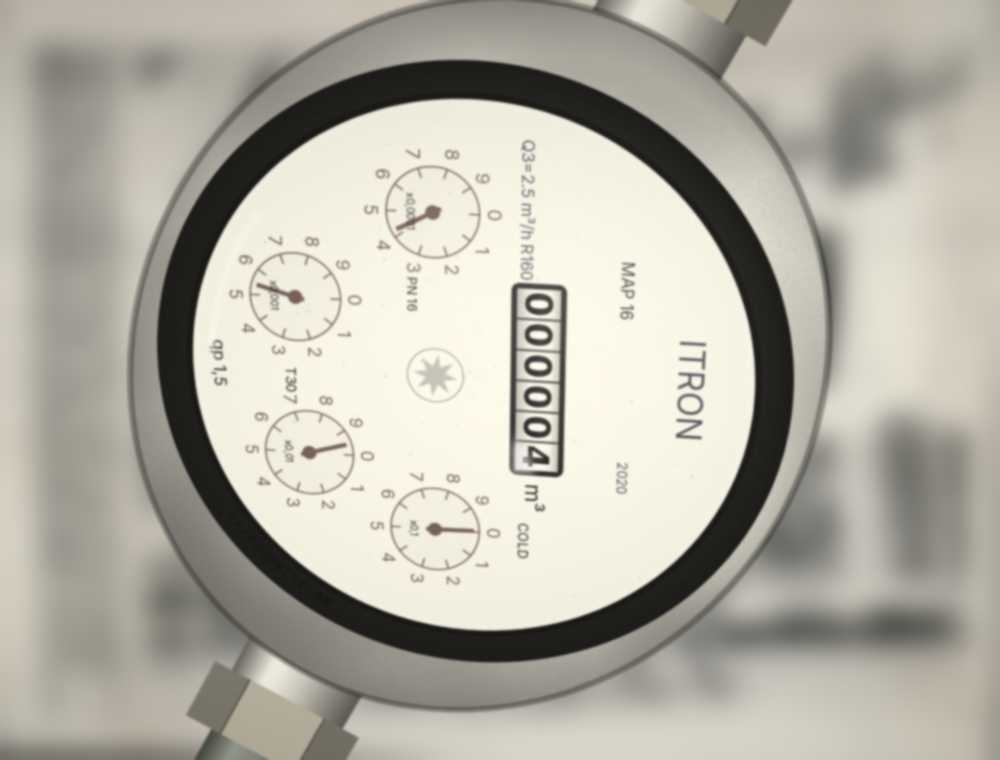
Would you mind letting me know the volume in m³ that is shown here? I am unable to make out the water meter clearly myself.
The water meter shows 3.9954 m³
